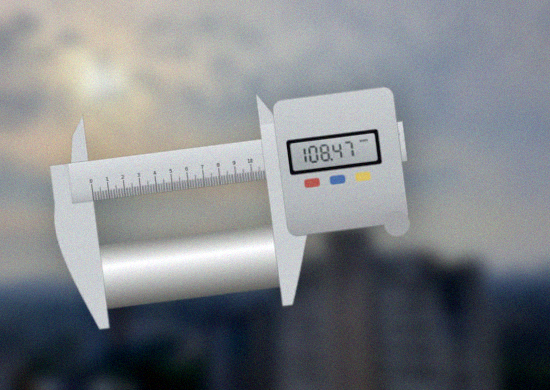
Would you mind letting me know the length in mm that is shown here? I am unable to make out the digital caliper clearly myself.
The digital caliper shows 108.47 mm
